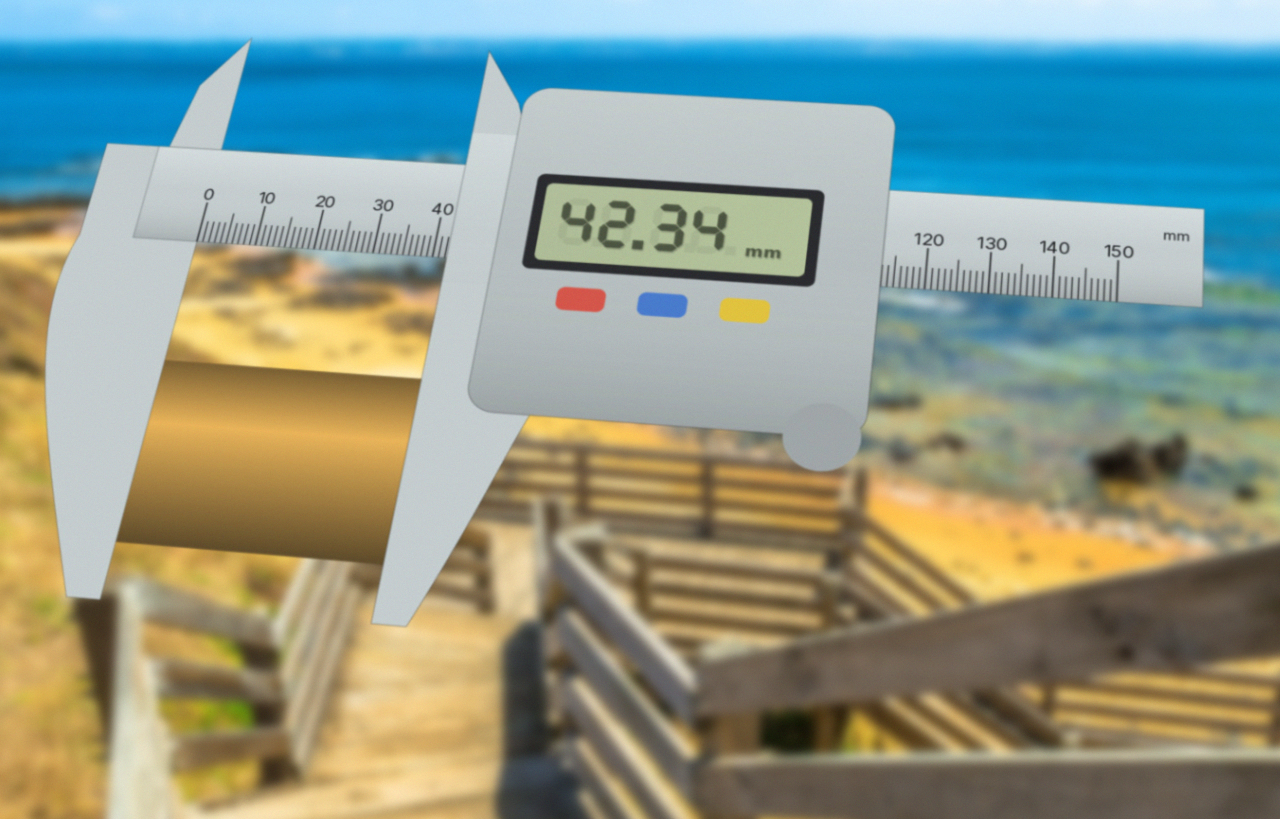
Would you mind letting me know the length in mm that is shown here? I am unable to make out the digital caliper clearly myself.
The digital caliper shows 42.34 mm
